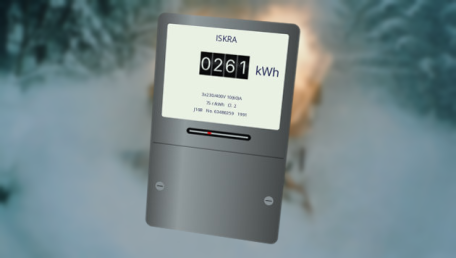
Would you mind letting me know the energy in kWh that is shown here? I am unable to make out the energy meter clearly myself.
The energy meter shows 261 kWh
